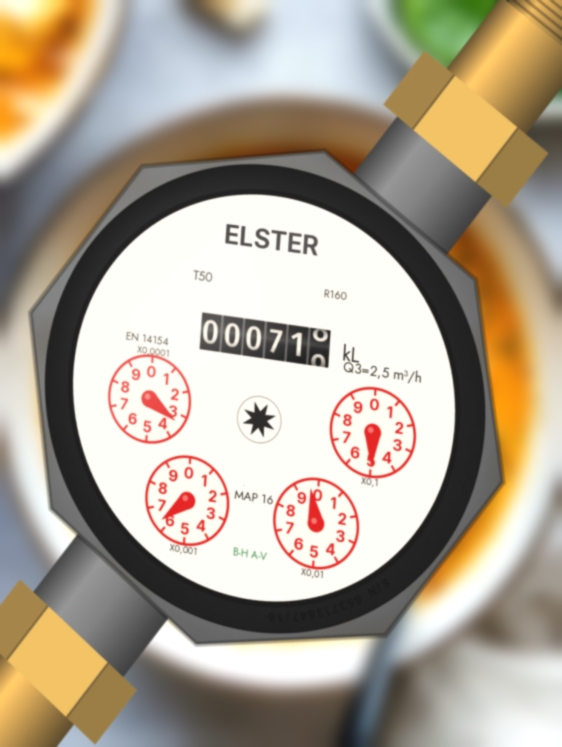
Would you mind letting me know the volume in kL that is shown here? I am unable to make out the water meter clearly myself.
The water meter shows 718.4963 kL
